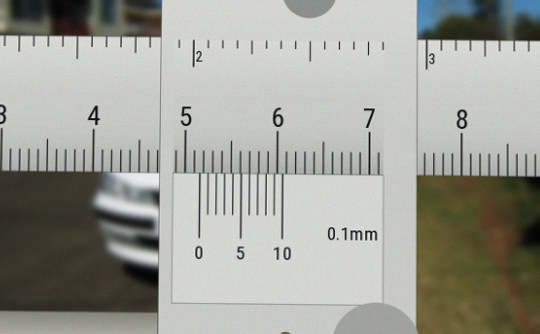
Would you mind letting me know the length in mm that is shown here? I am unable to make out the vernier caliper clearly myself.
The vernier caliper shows 51.6 mm
